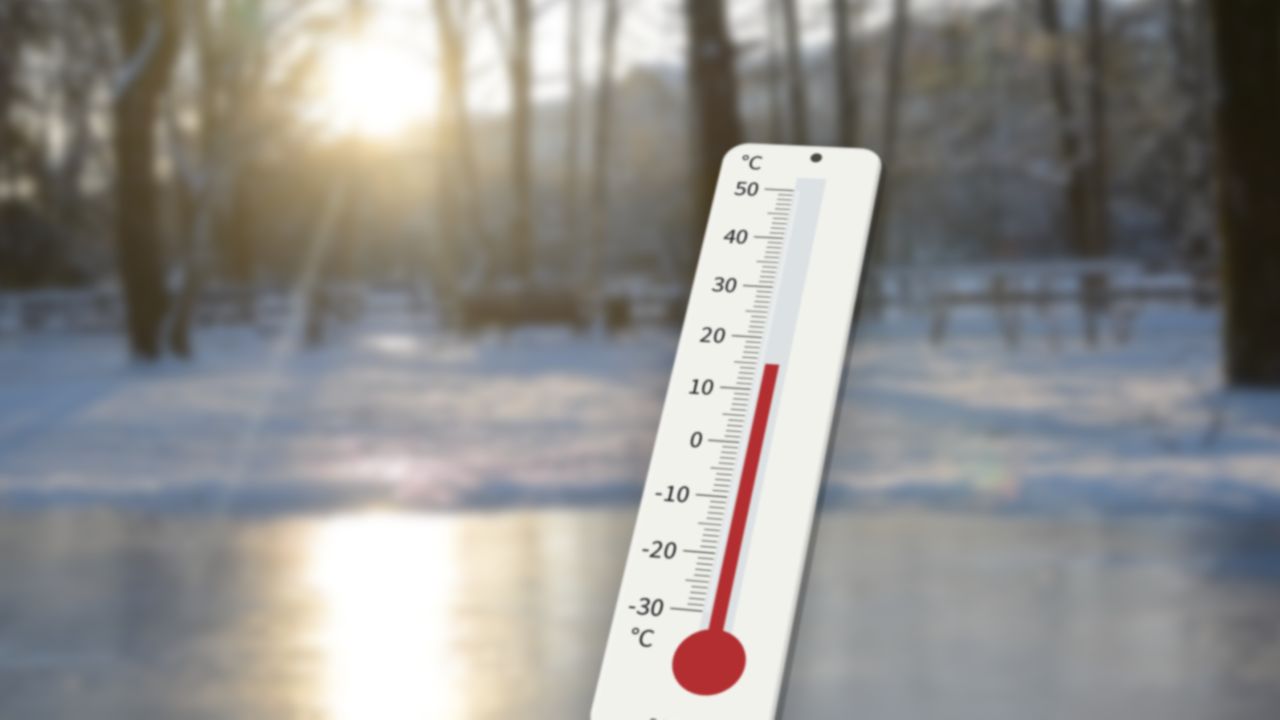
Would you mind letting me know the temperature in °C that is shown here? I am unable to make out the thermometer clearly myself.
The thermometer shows 15 °C
